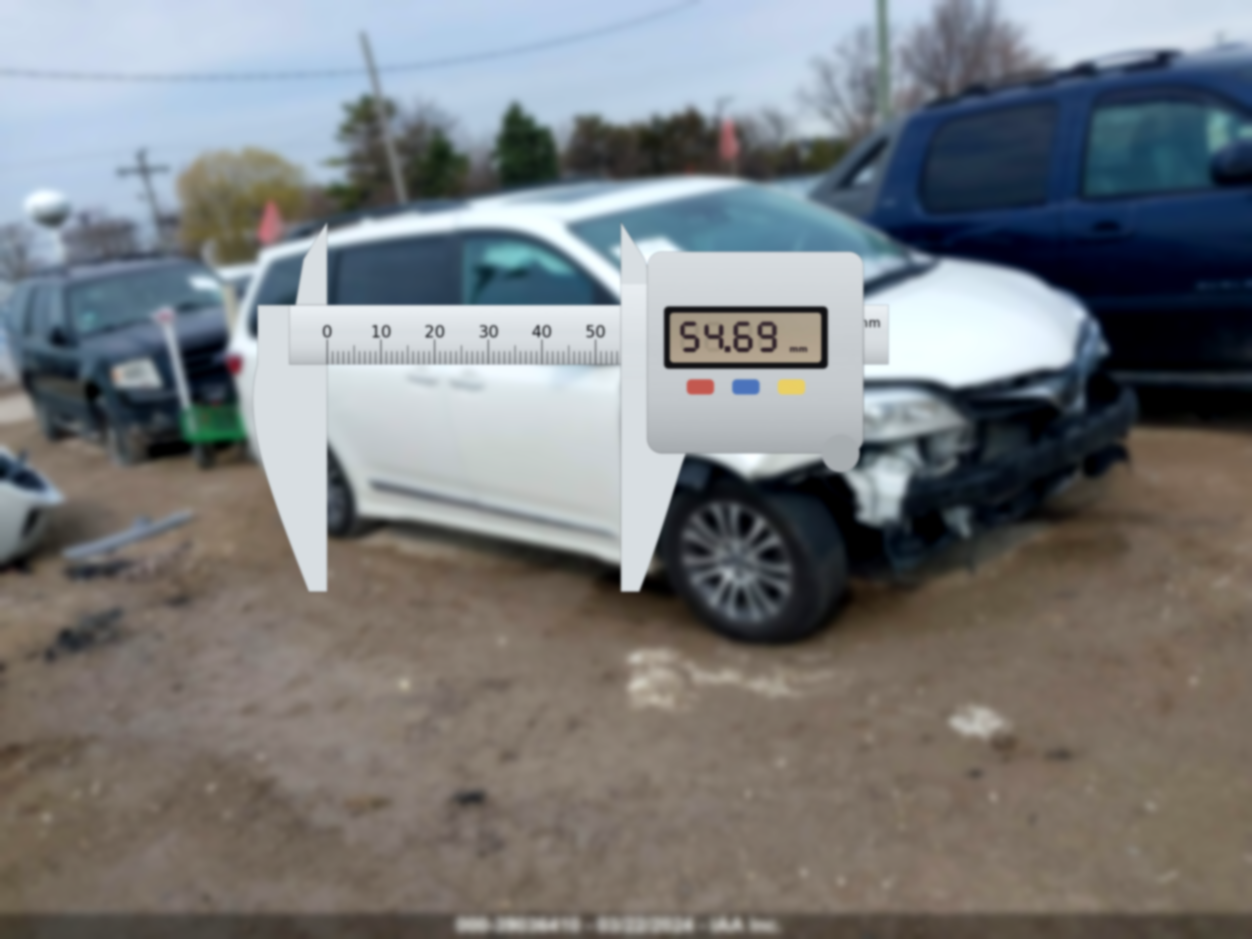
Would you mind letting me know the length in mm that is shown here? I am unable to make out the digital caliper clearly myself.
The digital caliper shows 54.69 mm
